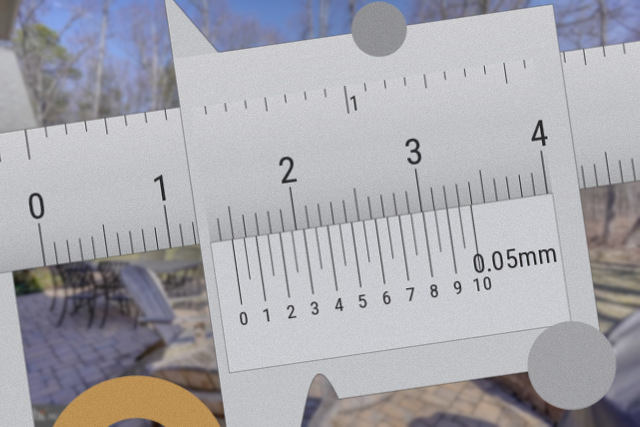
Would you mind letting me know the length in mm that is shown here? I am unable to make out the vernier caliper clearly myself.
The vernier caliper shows 14.9 mm
